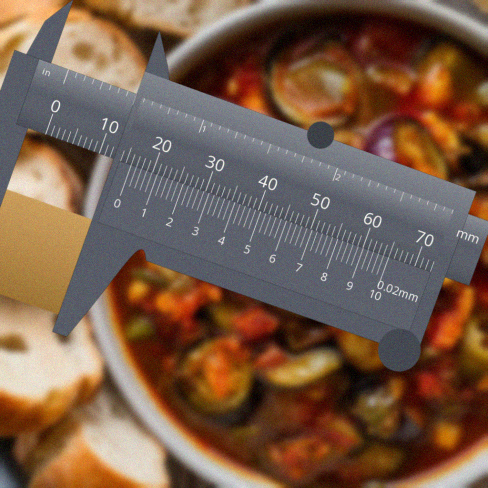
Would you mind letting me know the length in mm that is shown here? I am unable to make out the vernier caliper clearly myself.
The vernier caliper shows 16.0 mm
